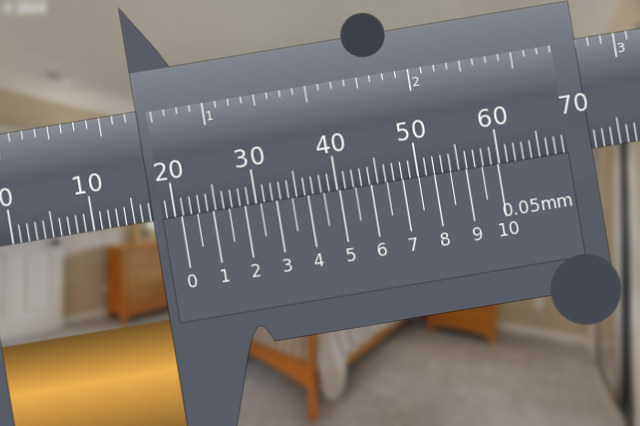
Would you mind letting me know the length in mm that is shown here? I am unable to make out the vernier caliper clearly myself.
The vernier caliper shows 20.8 mm
